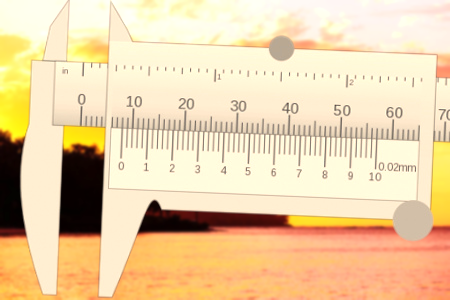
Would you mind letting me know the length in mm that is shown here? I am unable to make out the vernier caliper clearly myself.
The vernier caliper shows 8.0 mm
